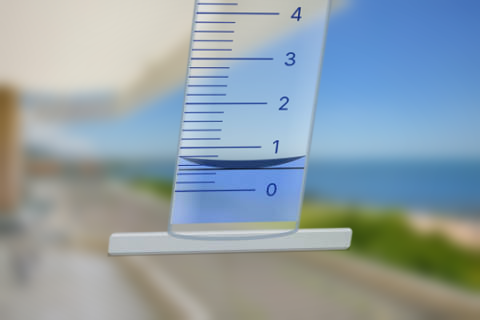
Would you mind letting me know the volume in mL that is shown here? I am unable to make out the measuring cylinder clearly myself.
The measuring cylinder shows 0.5 mL
